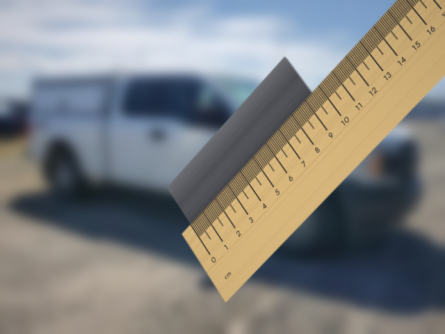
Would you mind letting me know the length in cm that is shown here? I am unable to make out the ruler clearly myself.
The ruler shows 9.5 cm
